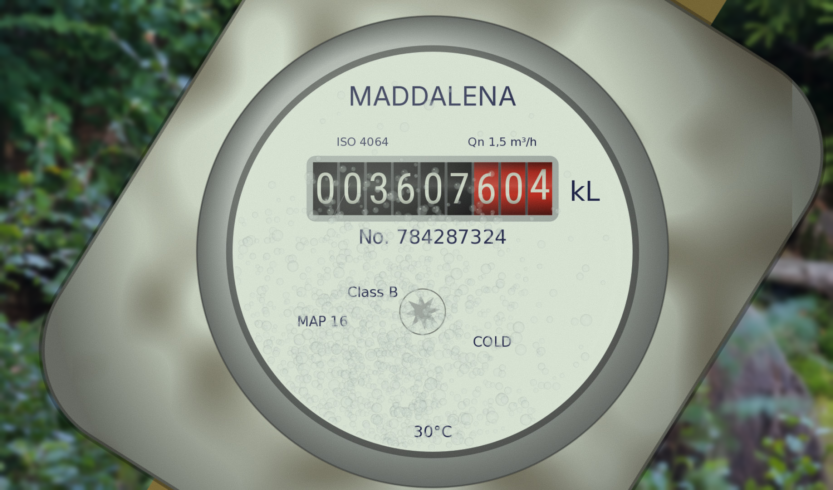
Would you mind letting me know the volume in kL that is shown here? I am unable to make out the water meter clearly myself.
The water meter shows 3607.604 kL
